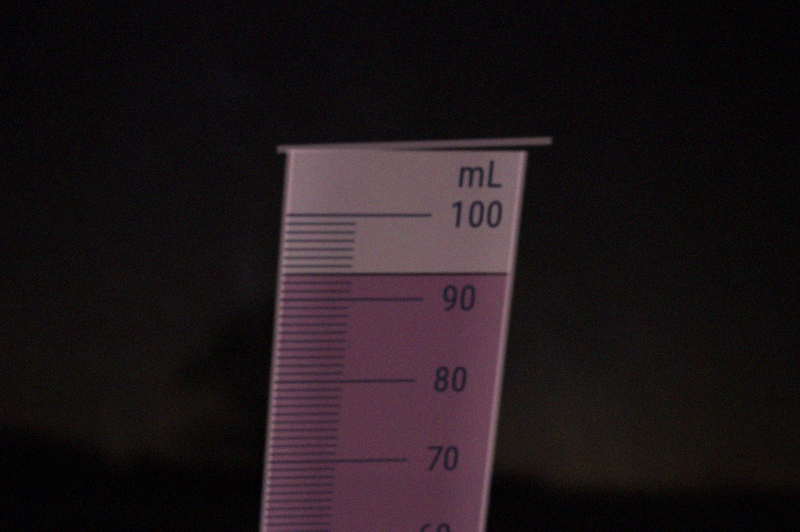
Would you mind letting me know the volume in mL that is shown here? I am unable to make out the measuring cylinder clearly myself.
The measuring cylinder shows 93 mL
